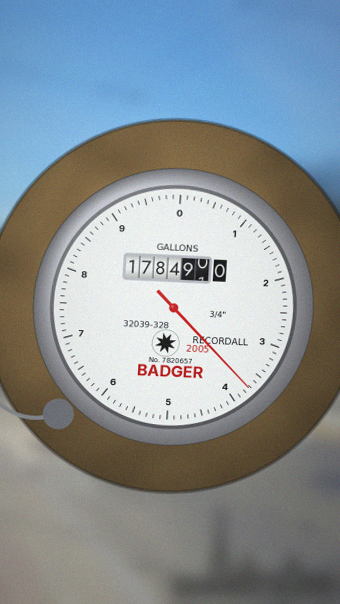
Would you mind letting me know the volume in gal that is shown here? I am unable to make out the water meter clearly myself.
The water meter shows 1784903.7 gal
